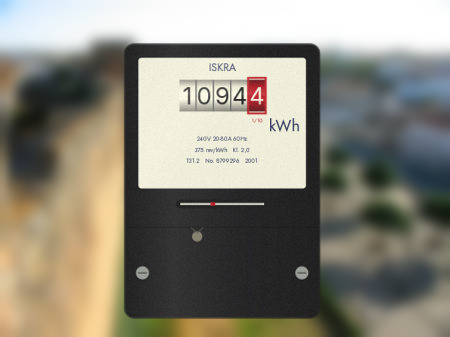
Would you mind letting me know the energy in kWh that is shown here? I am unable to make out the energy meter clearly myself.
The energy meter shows 1094.4 kWh
